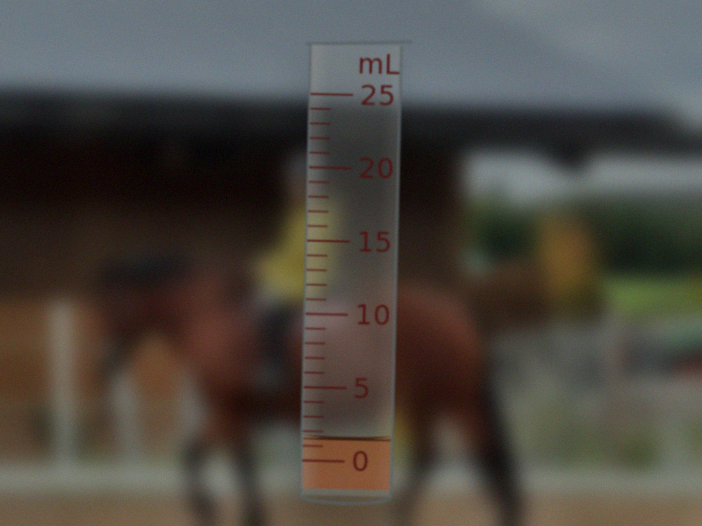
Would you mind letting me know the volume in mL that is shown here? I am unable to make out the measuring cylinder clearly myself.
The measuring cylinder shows 1.5 mL
